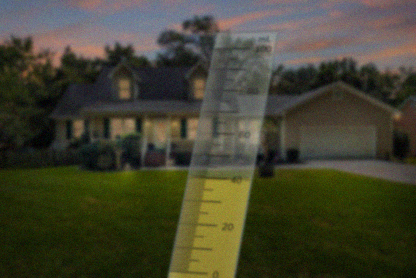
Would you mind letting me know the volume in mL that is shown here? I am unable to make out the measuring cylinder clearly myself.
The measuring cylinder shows 40 mL
